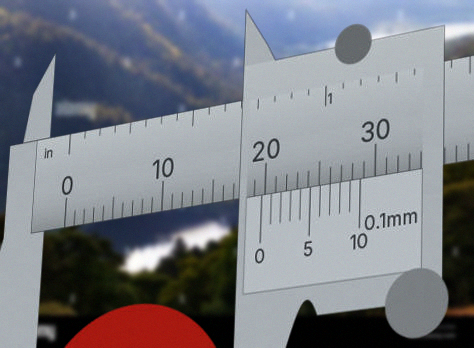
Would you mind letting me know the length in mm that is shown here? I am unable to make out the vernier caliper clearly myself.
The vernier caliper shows 19.7 mm
